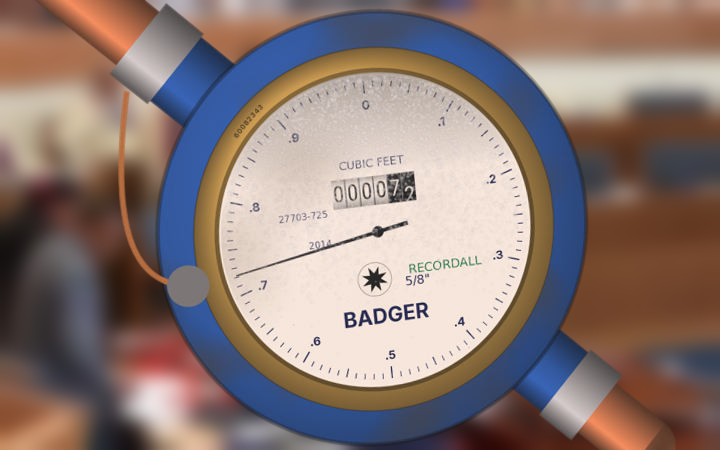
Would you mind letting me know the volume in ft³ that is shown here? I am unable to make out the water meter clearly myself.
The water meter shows 71.72 ft³
